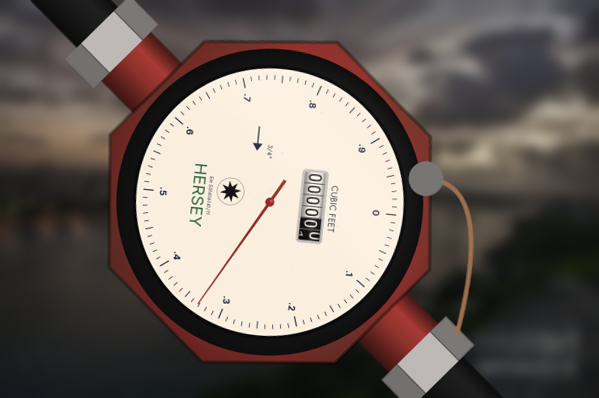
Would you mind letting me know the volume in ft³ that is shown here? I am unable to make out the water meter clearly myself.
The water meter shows 0.33 ft³
